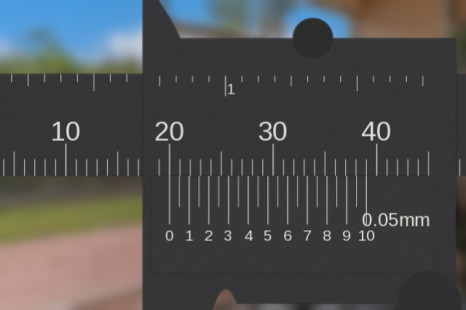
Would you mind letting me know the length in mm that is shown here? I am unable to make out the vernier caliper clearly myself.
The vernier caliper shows 20.0 mm
